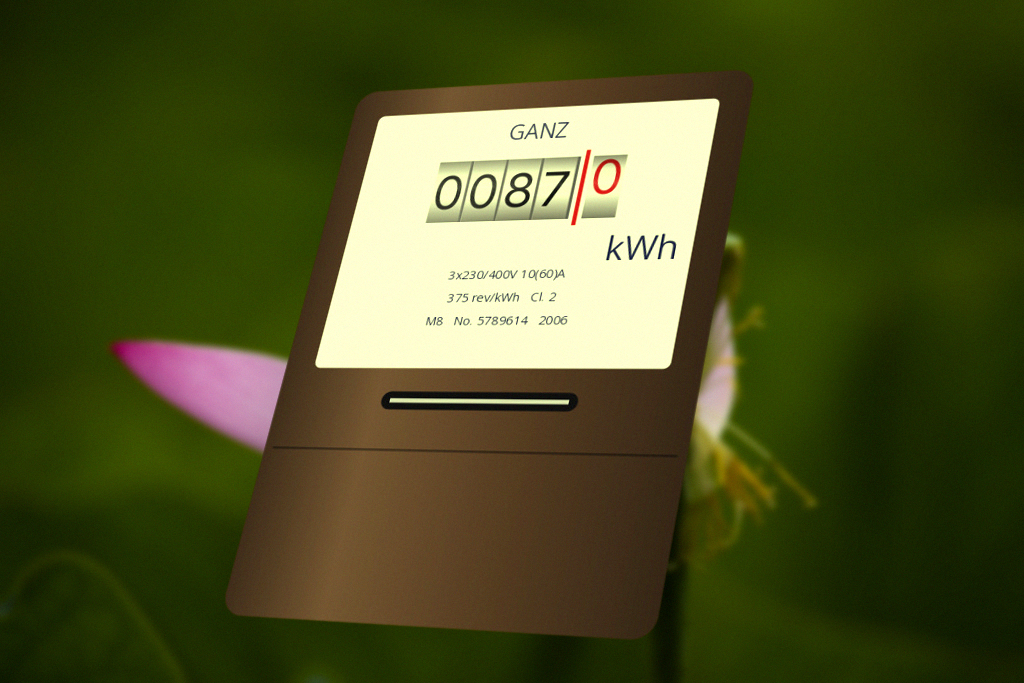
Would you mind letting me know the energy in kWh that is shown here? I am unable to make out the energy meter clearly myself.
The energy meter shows 87.0 kWh
